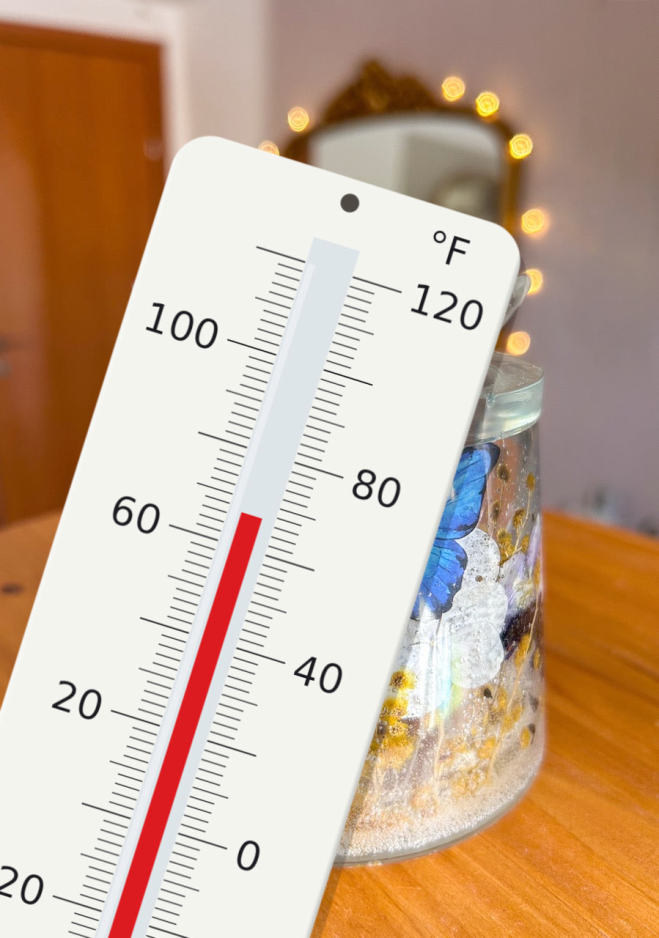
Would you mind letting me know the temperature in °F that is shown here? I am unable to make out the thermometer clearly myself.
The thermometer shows 67 °F
